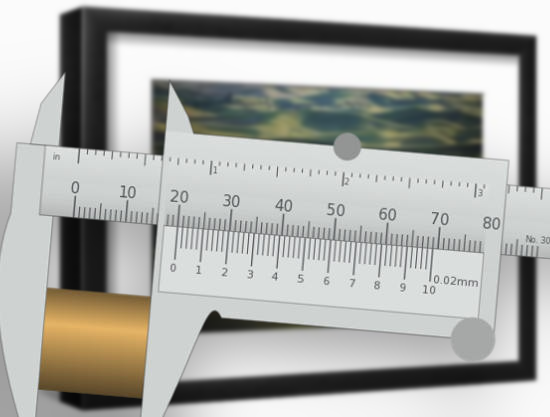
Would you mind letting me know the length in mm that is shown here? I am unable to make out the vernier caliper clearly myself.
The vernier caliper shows 20.0 mm
